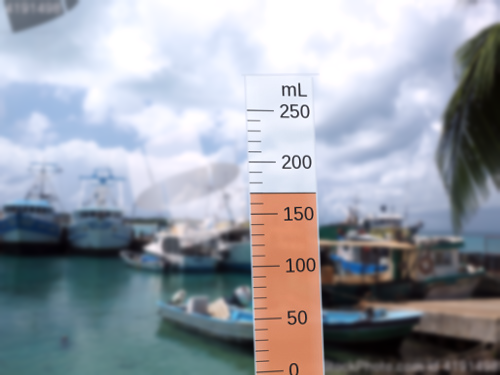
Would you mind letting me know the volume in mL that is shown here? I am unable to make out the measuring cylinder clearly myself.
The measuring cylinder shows 170 mL
